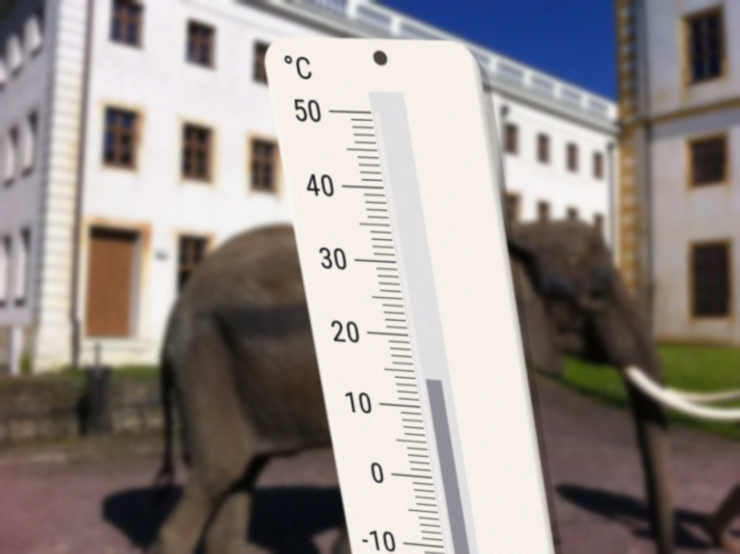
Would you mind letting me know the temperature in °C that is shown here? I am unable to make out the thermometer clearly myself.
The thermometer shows 14 °C
